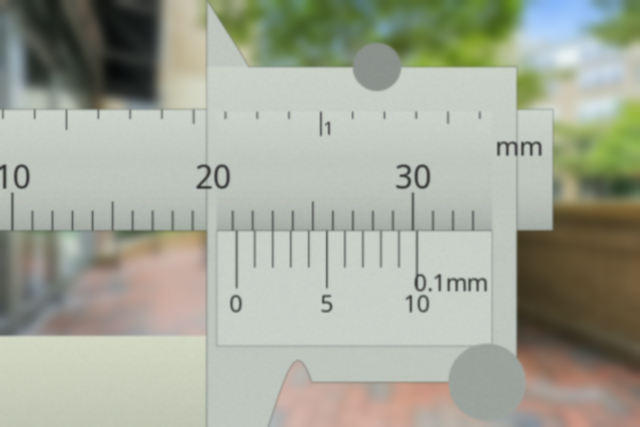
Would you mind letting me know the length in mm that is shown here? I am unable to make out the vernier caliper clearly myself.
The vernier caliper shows 21.2 mm
